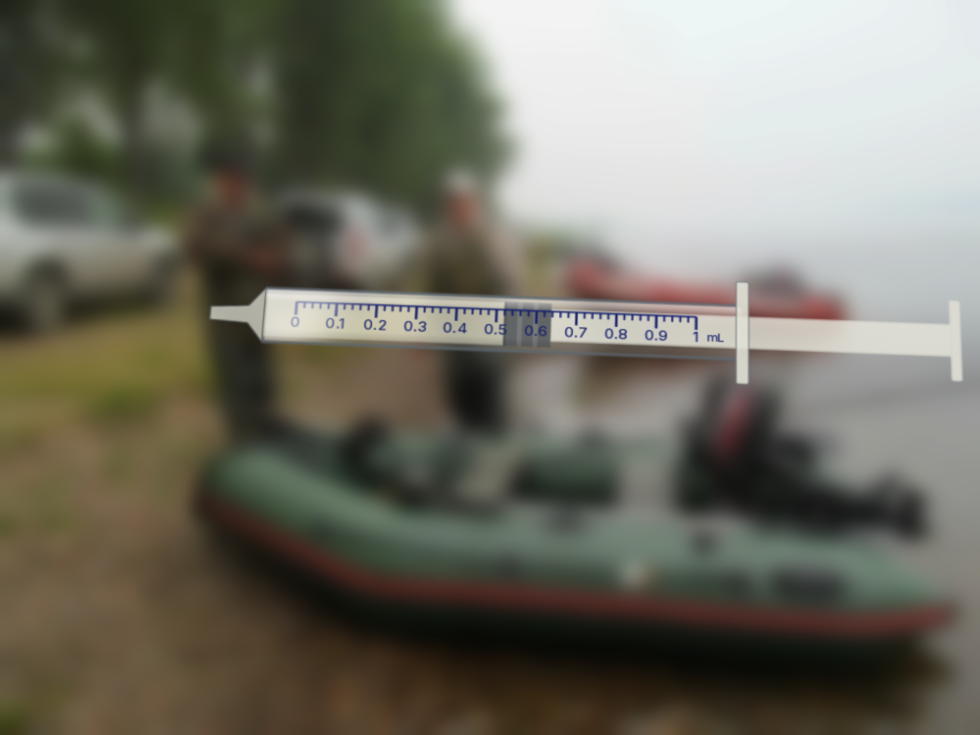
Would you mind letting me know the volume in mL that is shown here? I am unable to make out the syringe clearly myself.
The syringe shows 0.52 mL
